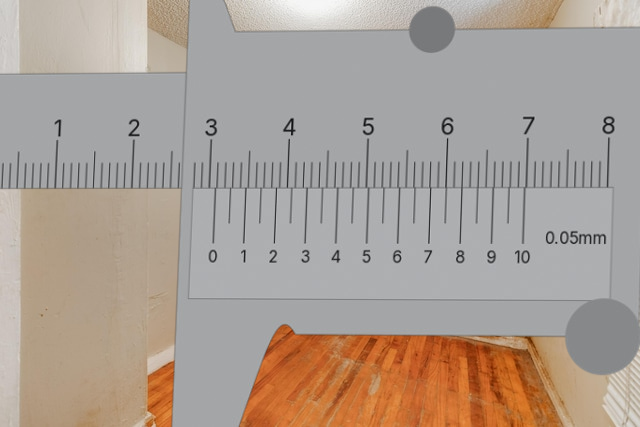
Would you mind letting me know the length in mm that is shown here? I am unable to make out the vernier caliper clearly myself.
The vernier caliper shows 30.8 mm
